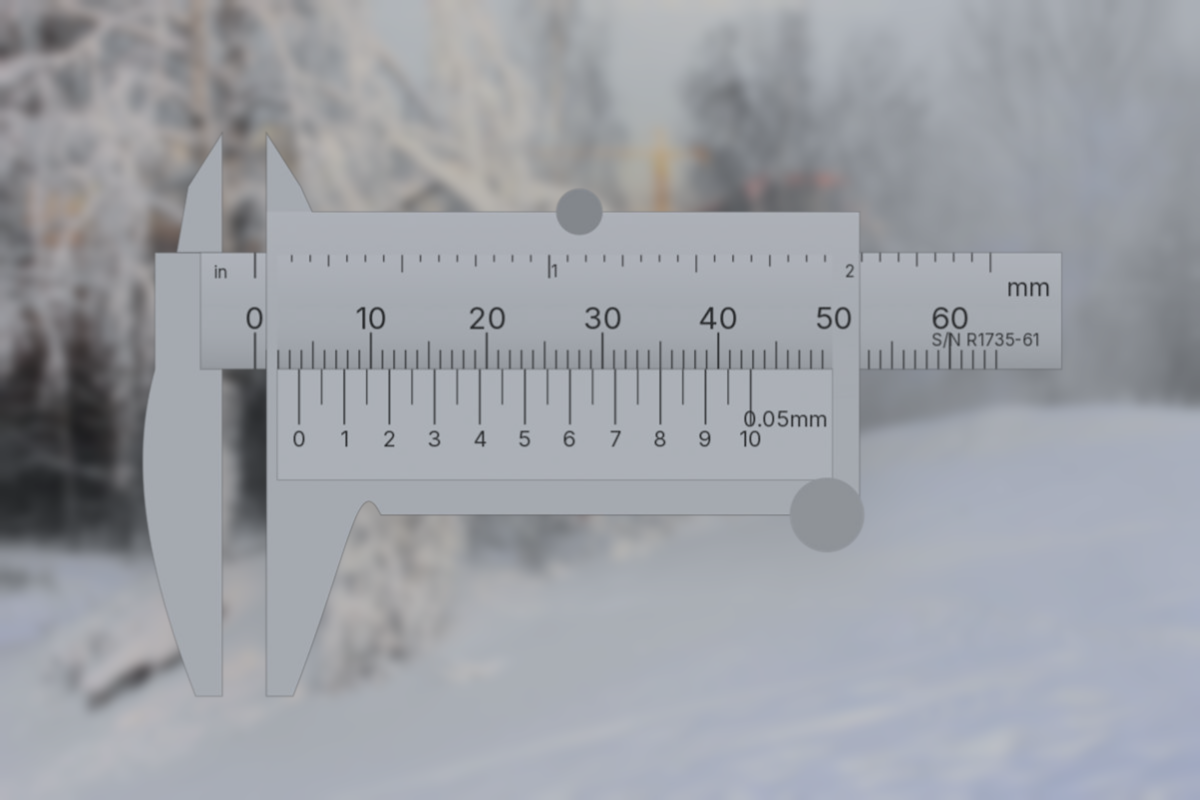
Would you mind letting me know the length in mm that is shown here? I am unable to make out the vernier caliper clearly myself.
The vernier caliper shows 3.8 mm
